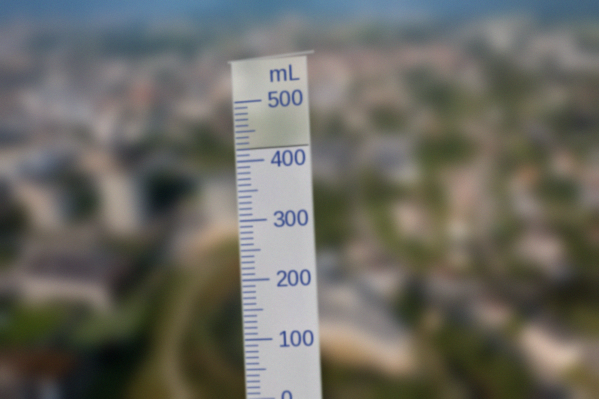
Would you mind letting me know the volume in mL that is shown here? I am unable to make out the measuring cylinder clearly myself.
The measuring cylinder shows 420 mL
